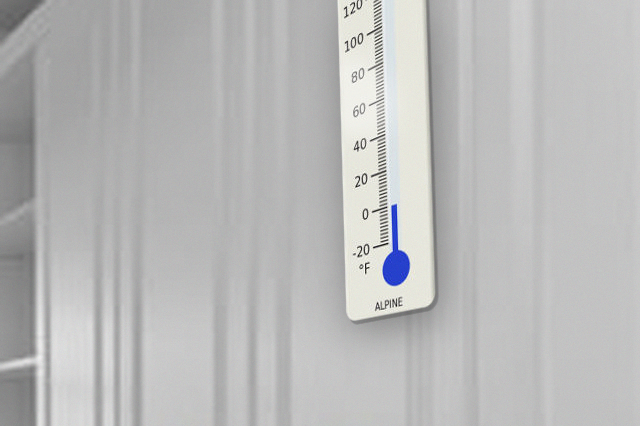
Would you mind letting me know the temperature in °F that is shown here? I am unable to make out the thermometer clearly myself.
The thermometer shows 0 °F
